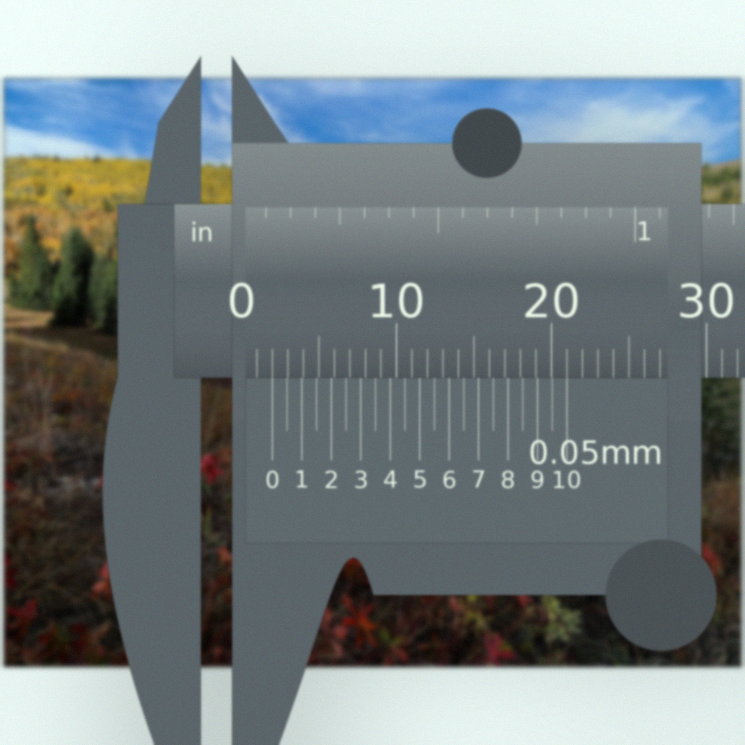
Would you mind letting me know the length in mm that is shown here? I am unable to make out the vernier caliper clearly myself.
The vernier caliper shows 2.0 mm
